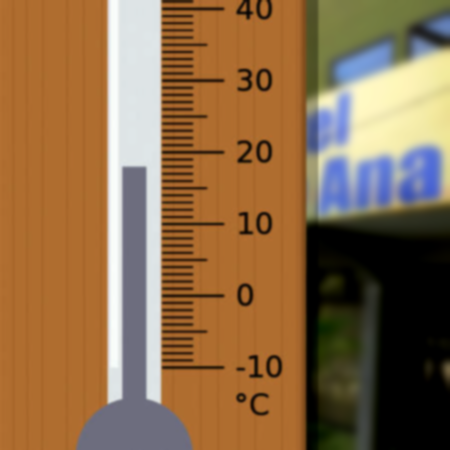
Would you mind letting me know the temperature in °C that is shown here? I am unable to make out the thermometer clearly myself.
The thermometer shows 18 °C
